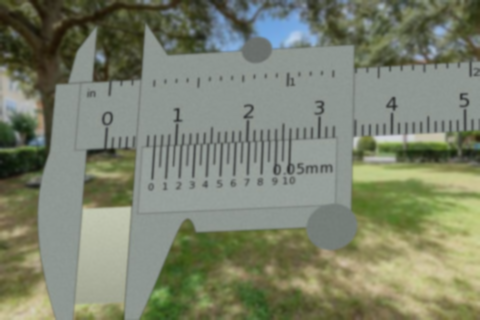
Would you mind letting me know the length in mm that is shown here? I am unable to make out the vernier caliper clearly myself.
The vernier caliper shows 7.0 mm
